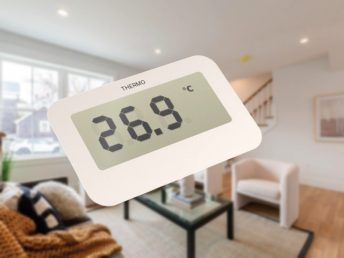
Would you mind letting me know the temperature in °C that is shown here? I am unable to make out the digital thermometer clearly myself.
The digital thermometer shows 26.9 °C
